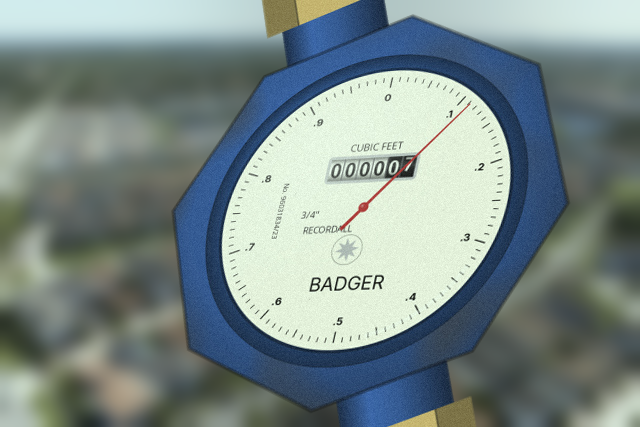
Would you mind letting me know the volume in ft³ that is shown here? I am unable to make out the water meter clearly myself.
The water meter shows 7.11 ft³
